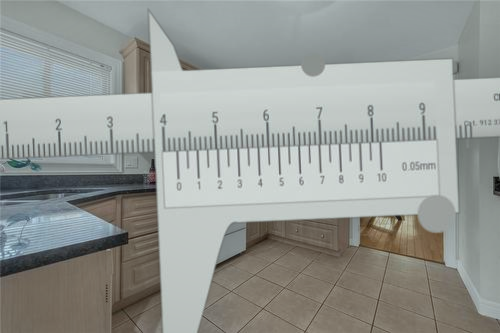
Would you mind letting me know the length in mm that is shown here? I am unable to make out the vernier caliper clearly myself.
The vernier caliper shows 42.5 mm
